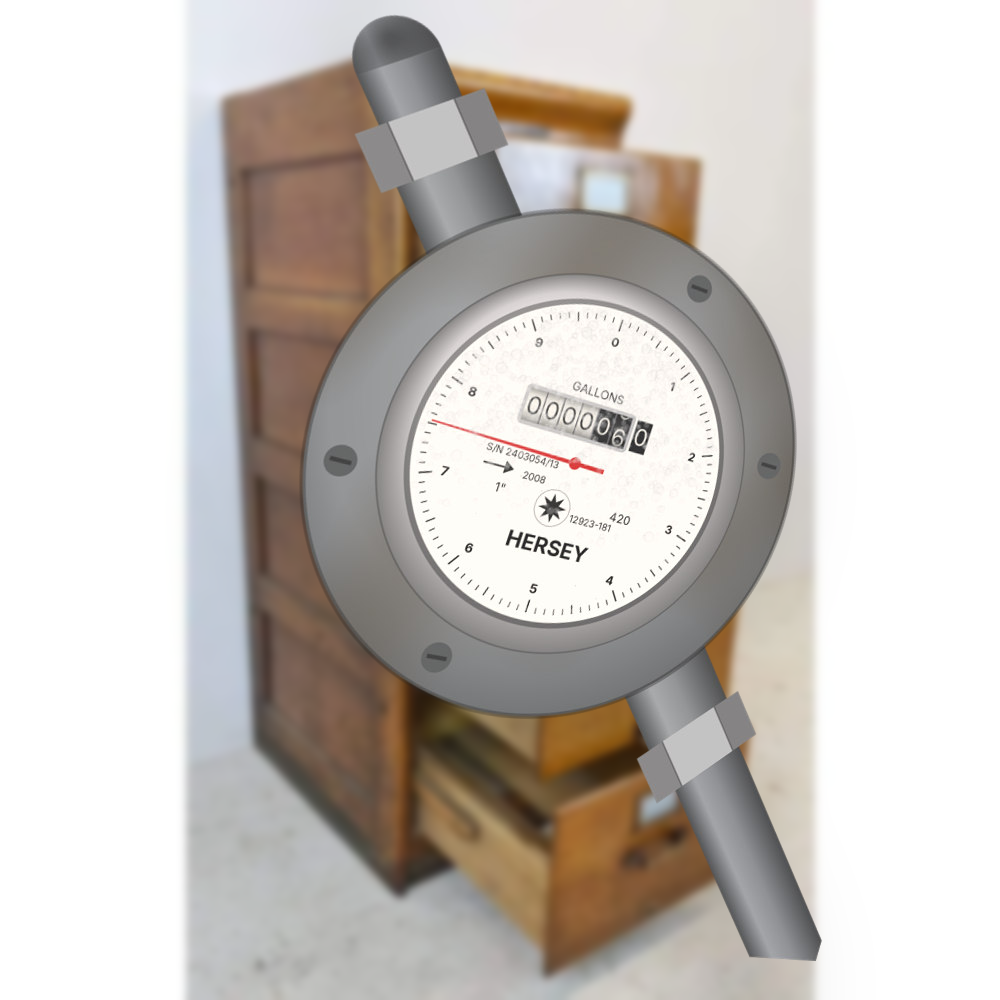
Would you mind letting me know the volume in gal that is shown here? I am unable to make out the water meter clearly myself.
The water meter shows 57.5 gal
